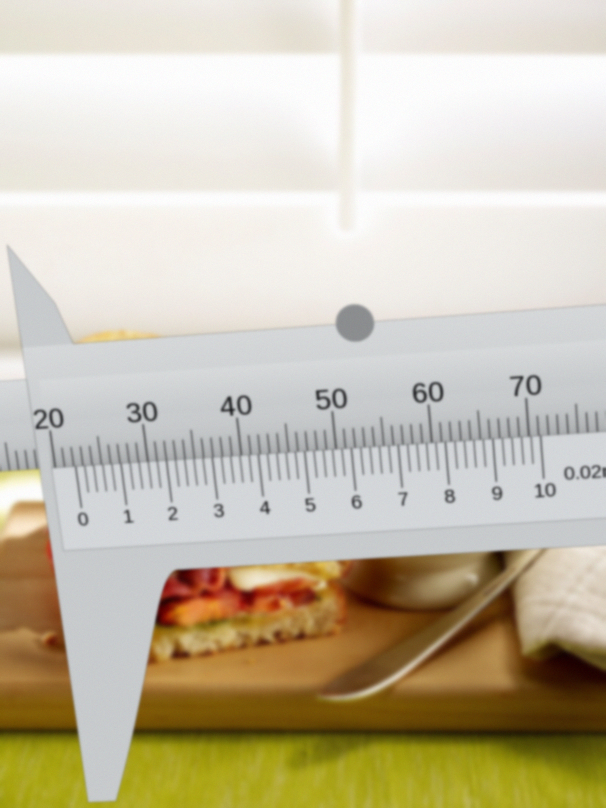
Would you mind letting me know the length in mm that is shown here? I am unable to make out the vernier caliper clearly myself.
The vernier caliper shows 22.2 mm
